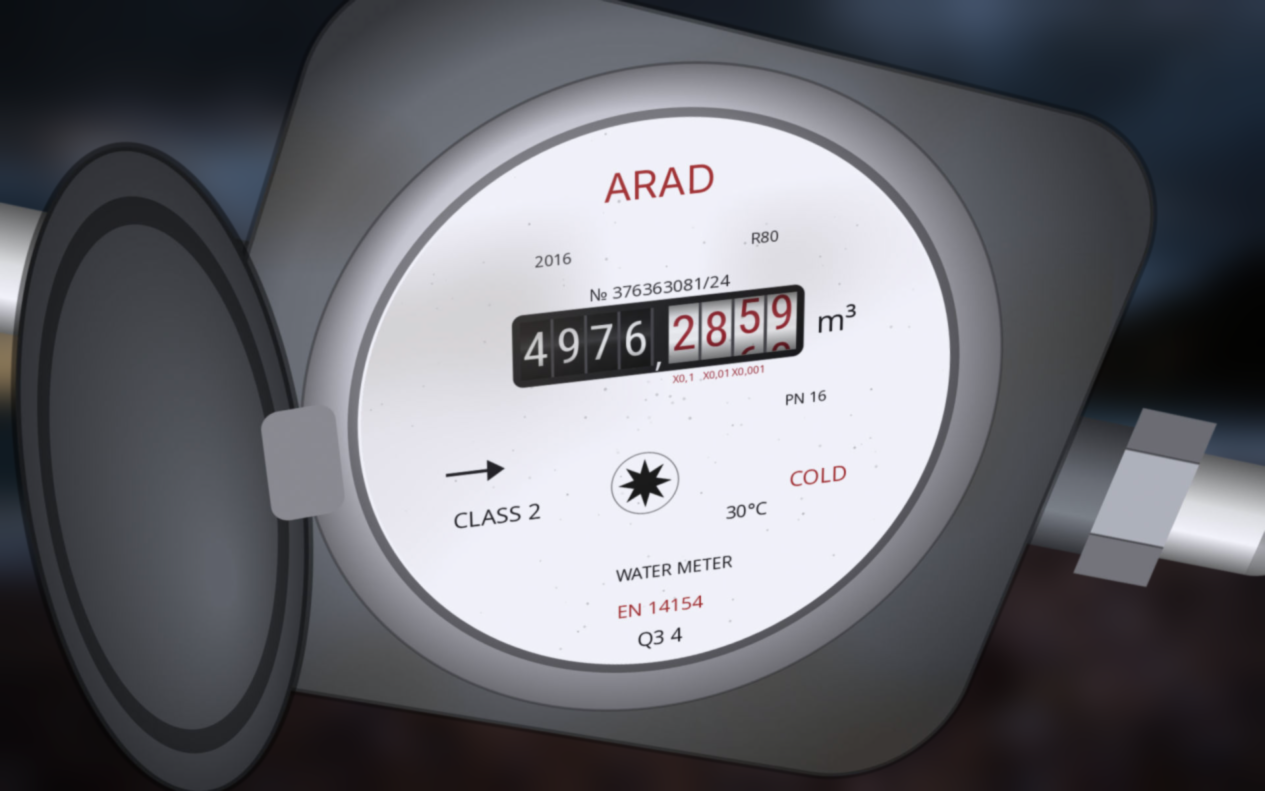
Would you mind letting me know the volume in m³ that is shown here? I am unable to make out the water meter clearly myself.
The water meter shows 4976.2859 m³
